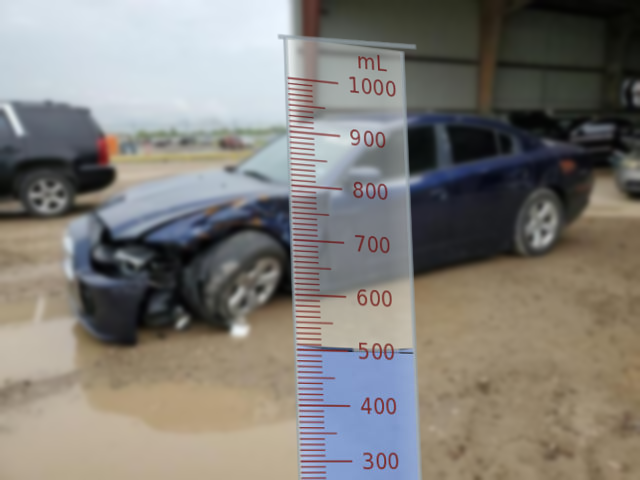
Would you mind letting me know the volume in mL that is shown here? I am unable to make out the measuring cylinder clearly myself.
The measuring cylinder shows 500 mL
